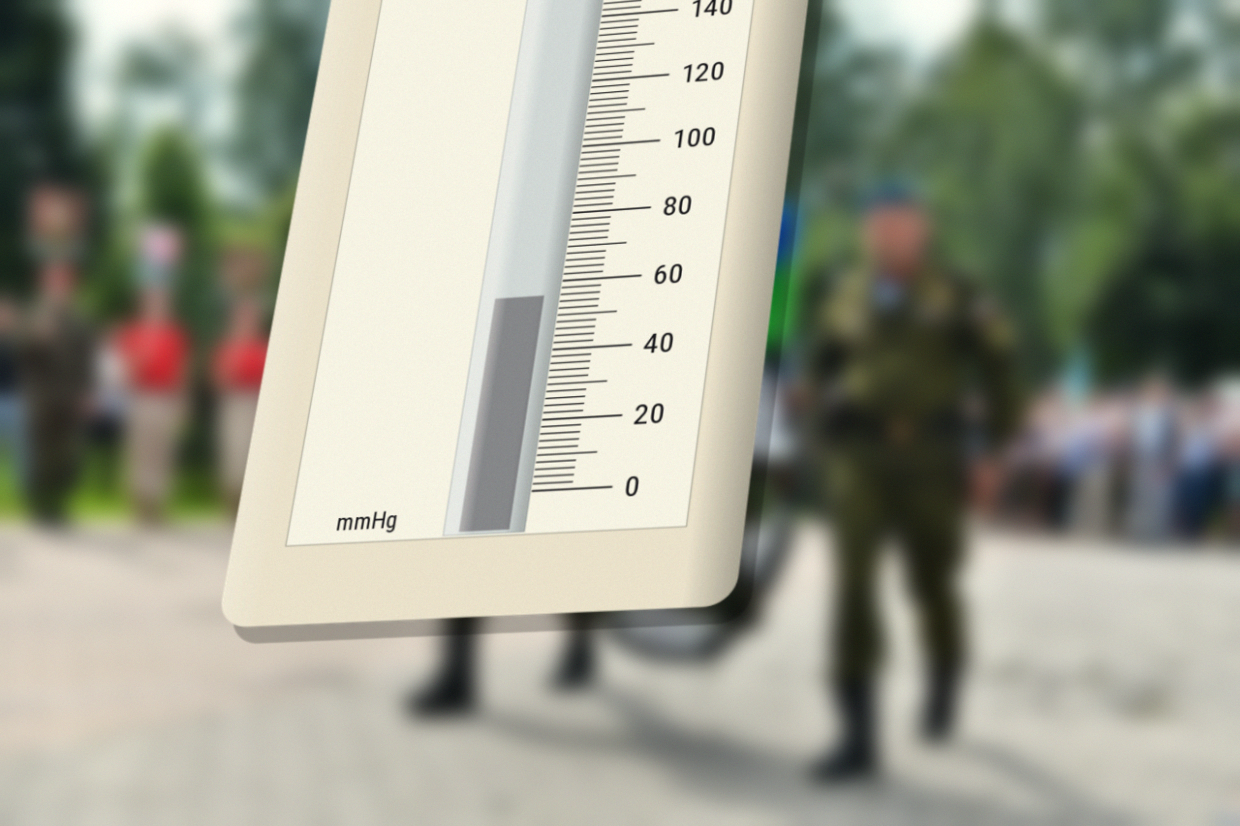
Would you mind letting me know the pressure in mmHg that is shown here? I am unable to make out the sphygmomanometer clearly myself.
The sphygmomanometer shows 56 mmHg
